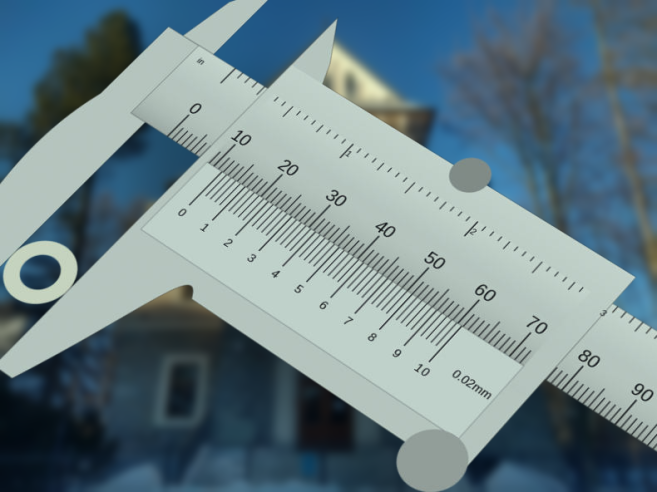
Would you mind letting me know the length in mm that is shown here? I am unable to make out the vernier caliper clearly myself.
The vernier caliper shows 11.8 mm
